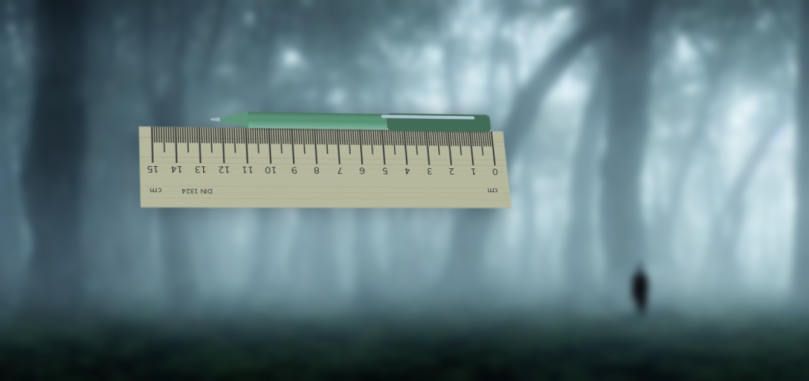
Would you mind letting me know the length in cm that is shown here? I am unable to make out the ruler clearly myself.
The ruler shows 12.5 cm
